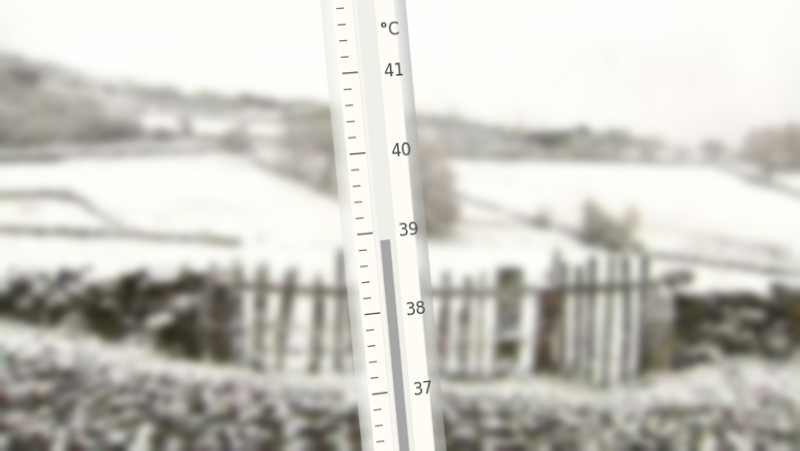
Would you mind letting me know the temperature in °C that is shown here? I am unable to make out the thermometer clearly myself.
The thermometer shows 38.9 °C
